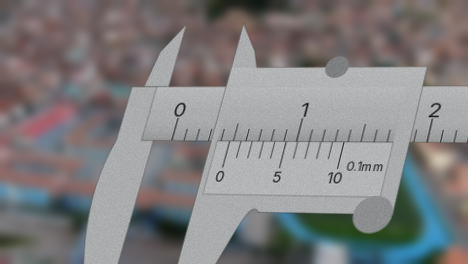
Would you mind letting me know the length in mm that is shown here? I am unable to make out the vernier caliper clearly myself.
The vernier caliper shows 4.7 mm
